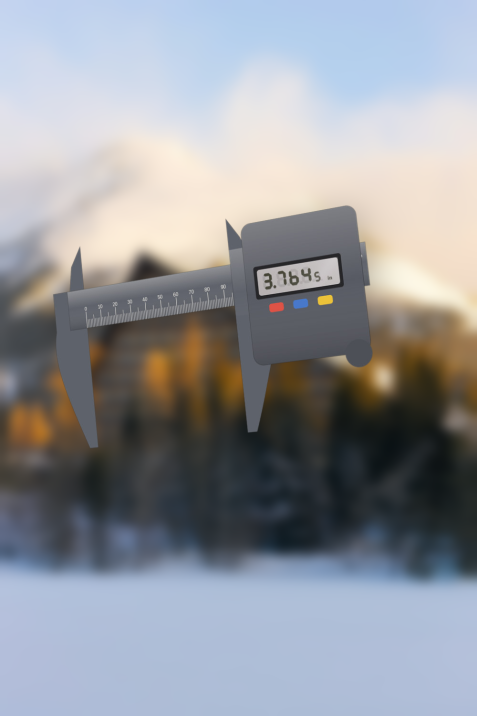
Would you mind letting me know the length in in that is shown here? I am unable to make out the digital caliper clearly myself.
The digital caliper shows 3.7645 in
